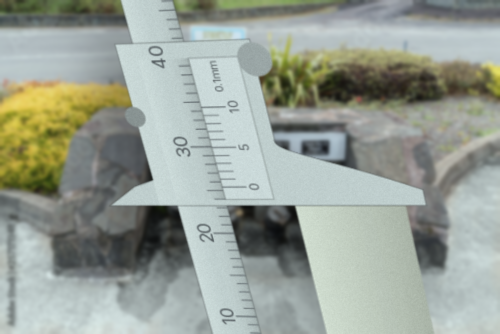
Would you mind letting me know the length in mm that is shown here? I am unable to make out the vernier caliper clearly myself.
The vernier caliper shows 25.4 mm
